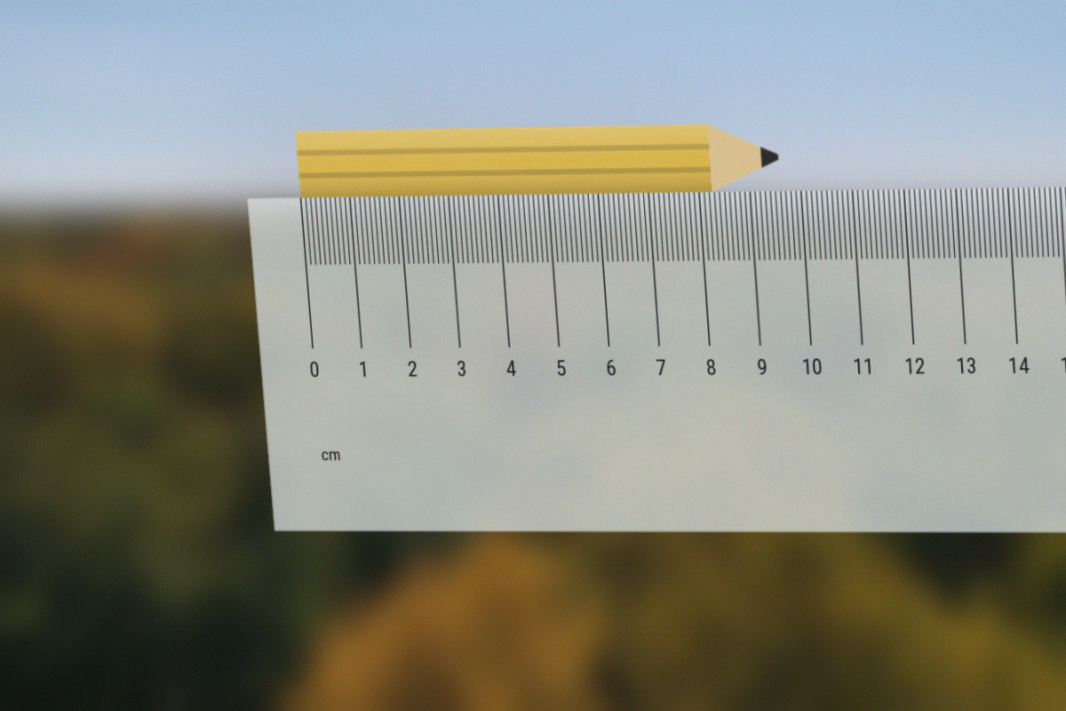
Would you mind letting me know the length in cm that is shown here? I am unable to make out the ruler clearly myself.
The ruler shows 9.6 cm
